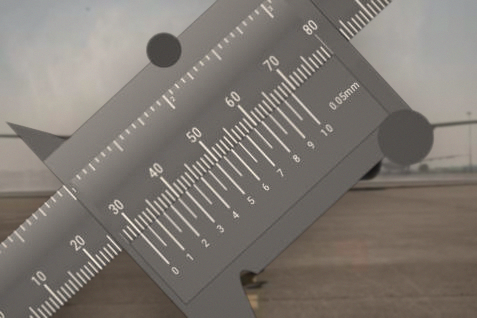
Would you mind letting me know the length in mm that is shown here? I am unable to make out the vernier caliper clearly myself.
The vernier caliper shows 30.0 mm
